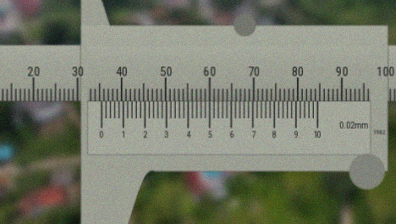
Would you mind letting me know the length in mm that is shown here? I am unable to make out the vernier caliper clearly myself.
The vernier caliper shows 35.5 mm
